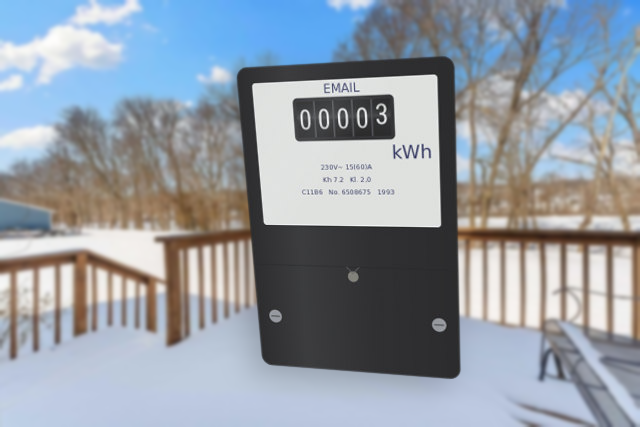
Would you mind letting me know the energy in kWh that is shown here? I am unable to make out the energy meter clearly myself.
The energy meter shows 3 kWh
